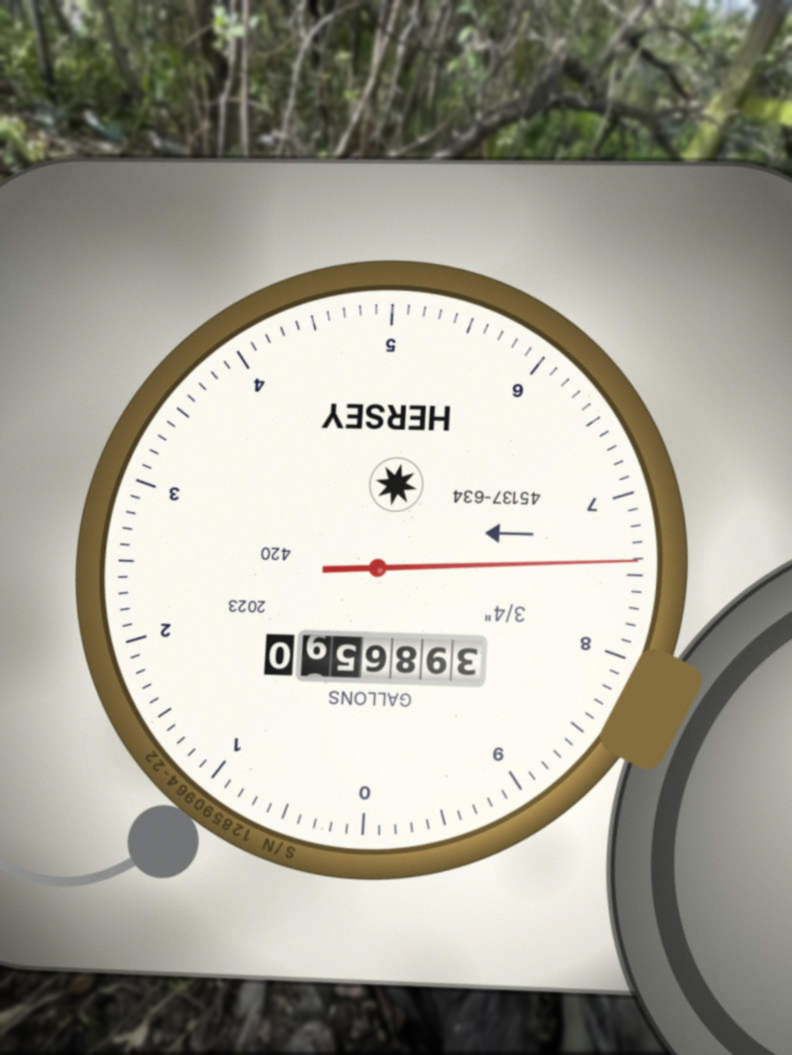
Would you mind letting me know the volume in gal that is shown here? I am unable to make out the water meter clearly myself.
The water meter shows 3986587.4 gal
